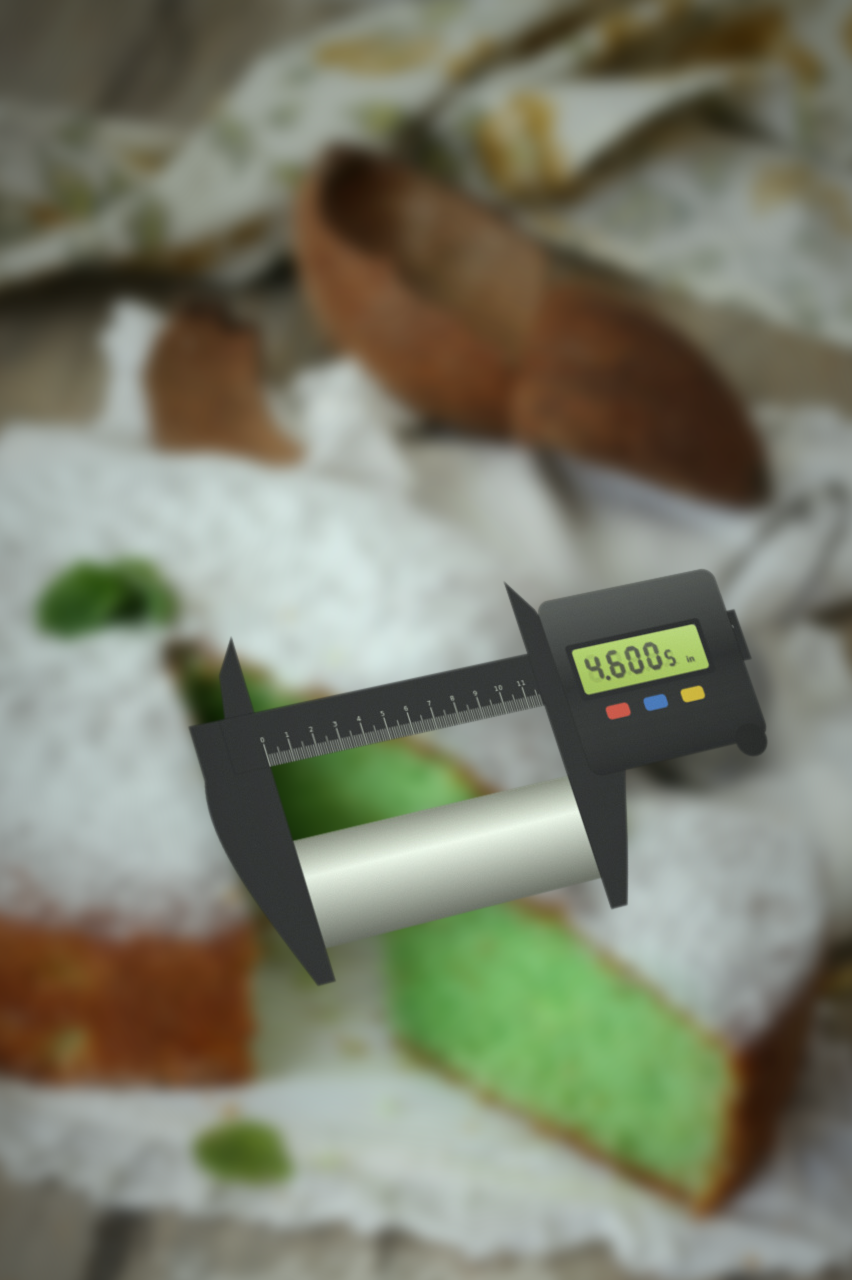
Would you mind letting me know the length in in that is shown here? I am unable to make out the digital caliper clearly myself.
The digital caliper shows 4.6005 in
